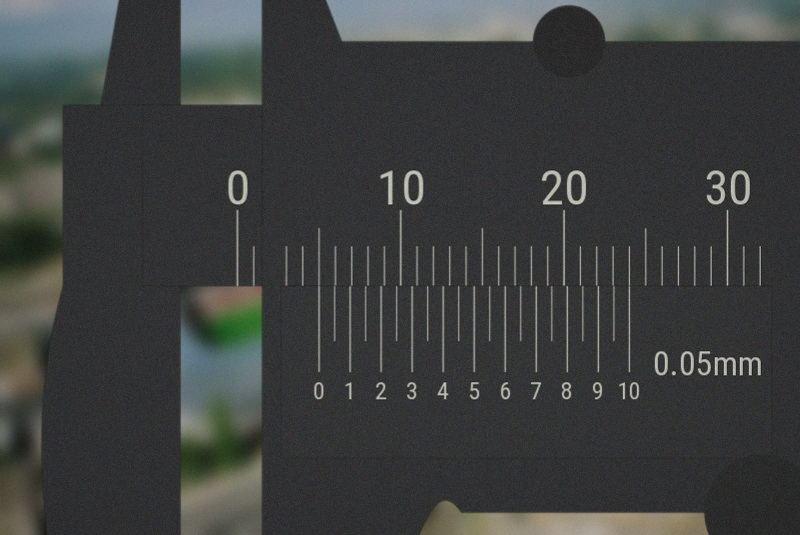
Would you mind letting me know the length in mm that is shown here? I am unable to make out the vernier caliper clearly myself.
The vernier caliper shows 5.0 mm
